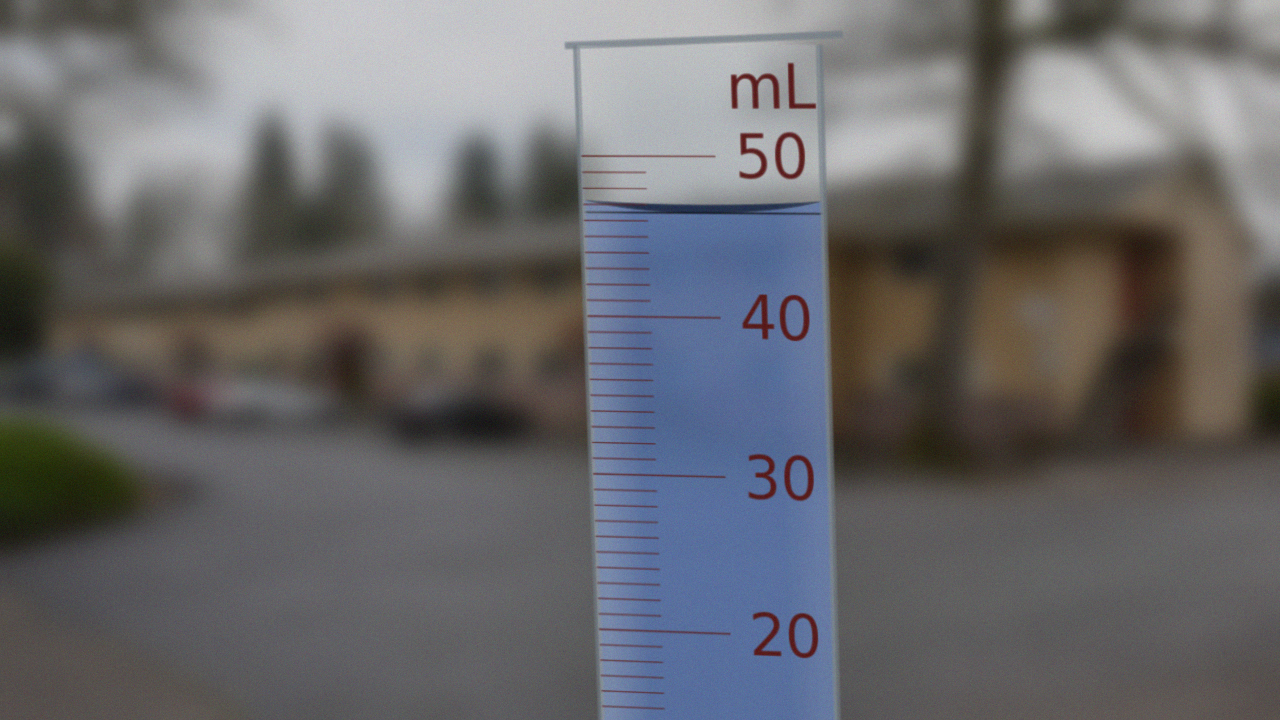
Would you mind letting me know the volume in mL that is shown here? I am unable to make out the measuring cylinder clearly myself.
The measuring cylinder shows 46.5 mL
